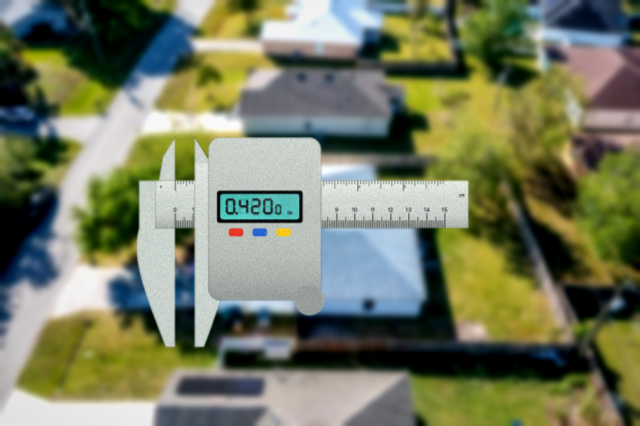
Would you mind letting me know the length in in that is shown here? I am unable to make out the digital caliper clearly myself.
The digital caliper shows 0.4200 in
